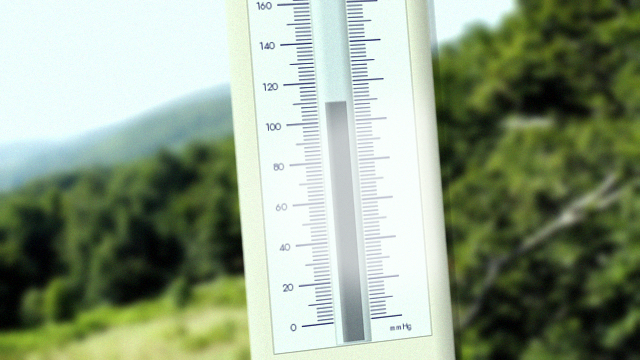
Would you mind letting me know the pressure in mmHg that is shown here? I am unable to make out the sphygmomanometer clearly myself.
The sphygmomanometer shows 110 mmHg
